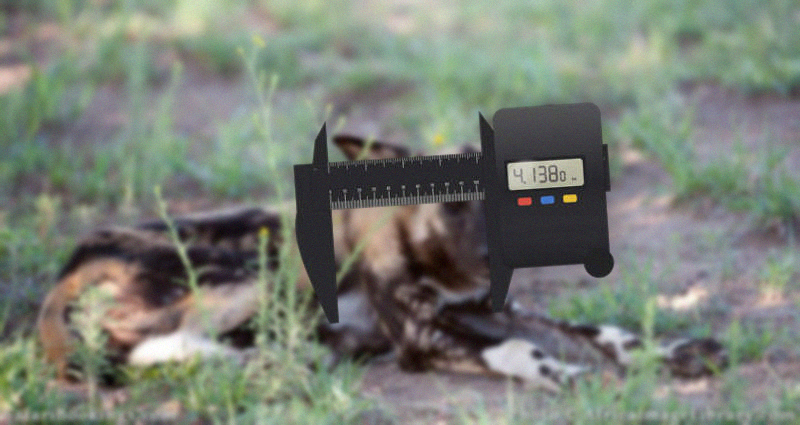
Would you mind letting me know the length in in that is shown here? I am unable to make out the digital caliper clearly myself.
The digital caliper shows 4.1380 in
